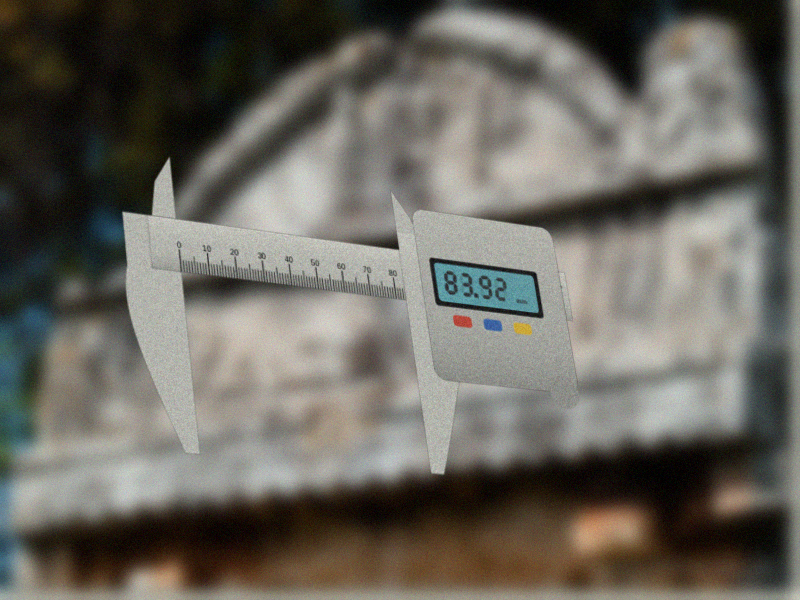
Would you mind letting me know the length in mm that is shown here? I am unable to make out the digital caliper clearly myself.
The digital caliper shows 83.92 mm
